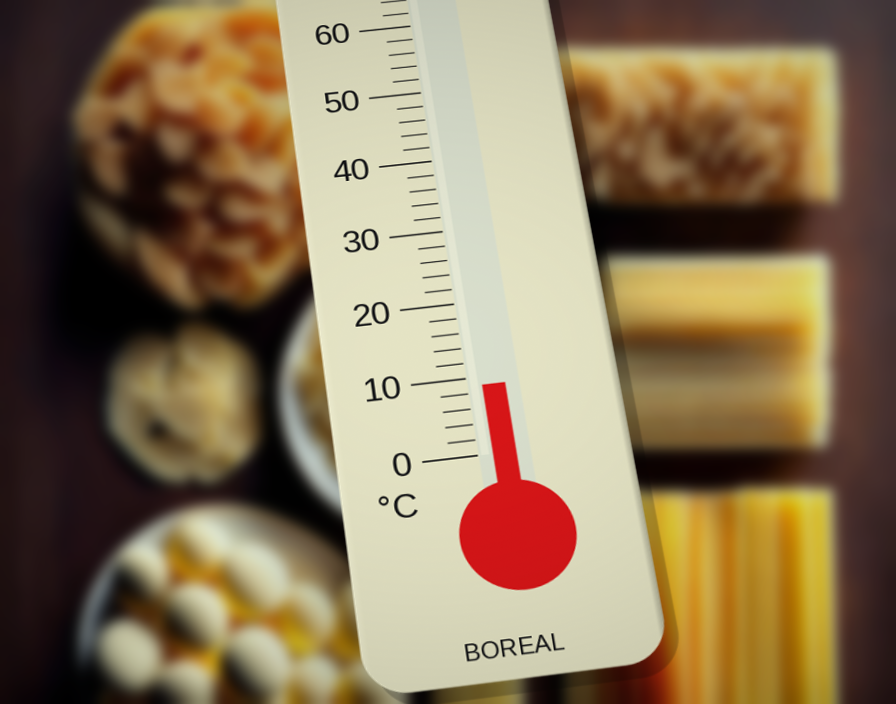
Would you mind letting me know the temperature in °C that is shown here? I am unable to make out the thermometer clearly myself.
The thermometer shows 9 °C
